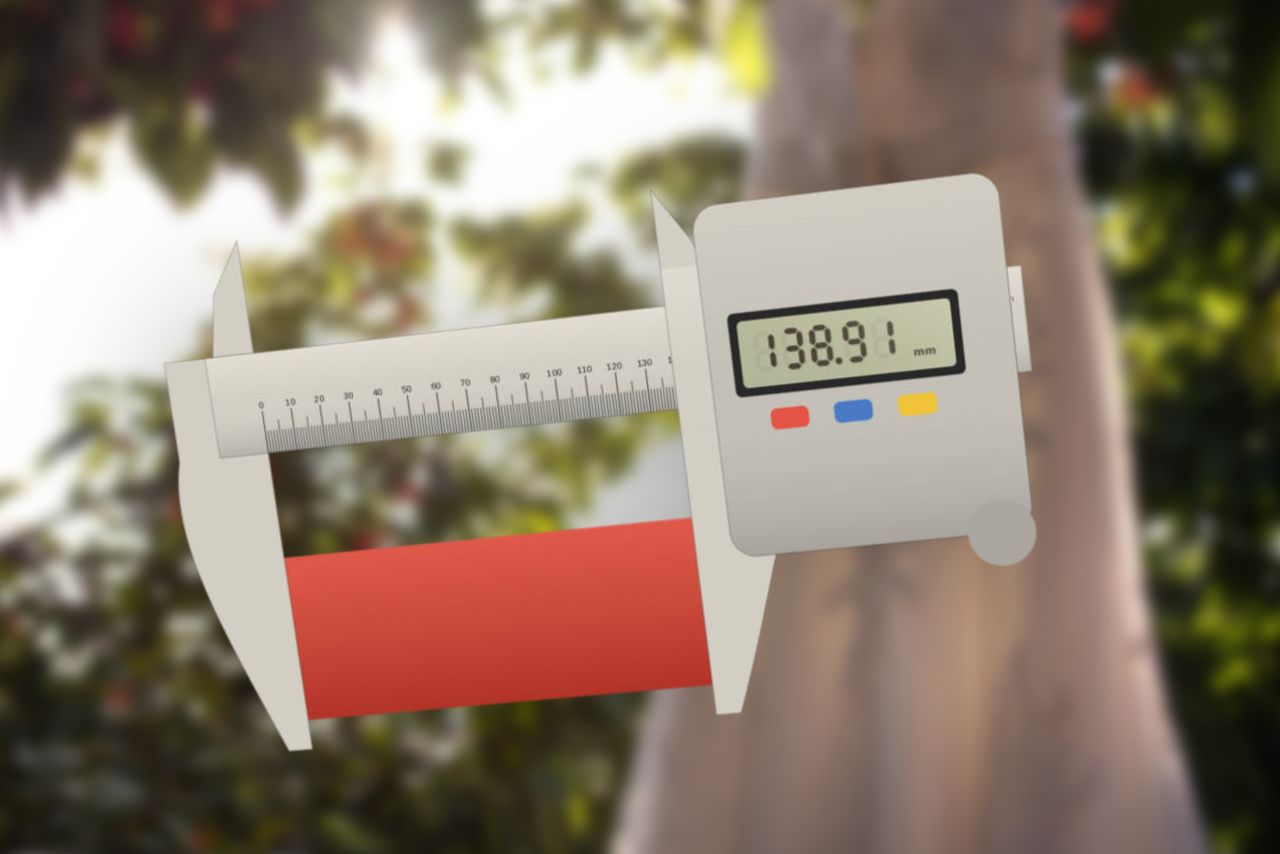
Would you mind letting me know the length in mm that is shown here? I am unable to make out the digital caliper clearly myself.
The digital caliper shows 138.91 mm
